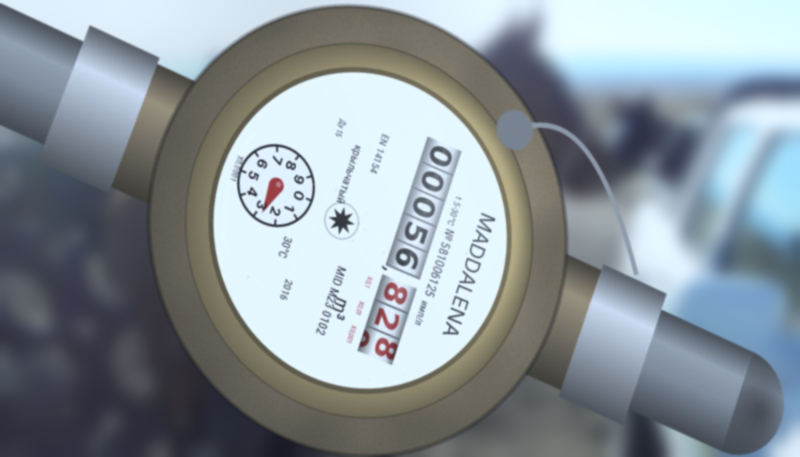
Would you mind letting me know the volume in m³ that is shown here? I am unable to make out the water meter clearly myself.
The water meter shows 56.8282 m³
